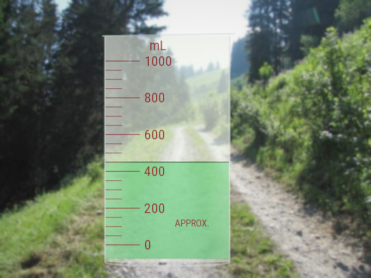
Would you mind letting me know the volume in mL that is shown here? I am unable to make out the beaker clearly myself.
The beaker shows 450 mL
